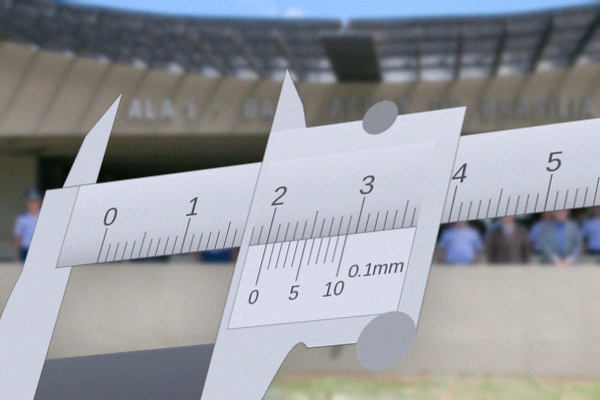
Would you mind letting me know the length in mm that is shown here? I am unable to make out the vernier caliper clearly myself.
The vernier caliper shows 20.0 mm
